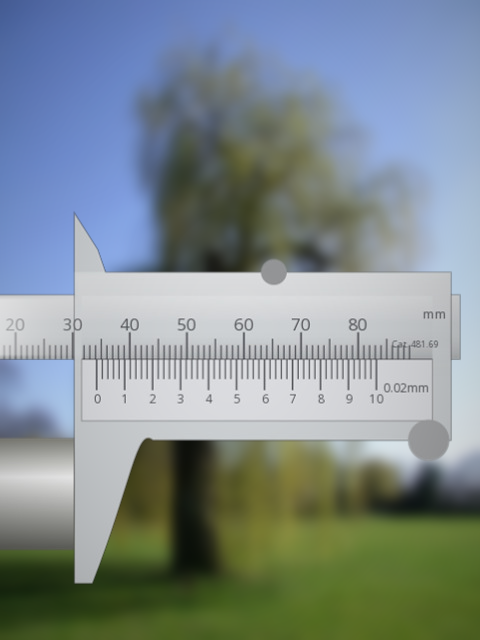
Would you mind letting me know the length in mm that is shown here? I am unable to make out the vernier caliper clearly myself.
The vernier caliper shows 34.2 mm
